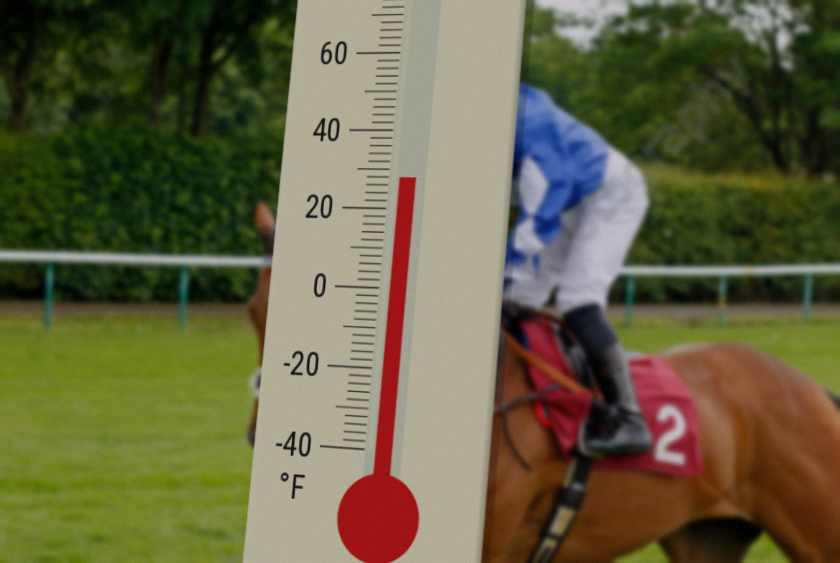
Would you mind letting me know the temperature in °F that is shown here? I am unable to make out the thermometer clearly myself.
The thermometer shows 28 °F
